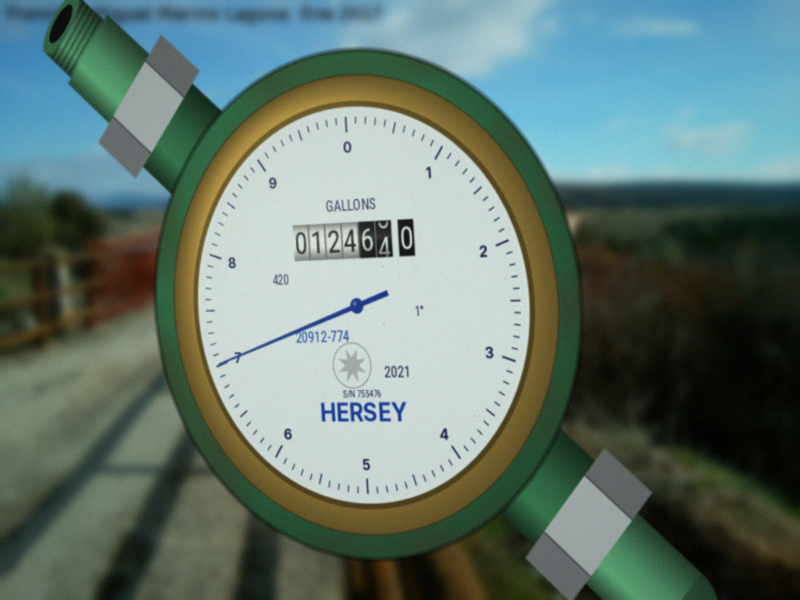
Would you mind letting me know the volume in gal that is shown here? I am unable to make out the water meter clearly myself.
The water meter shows 124637.0 gal
